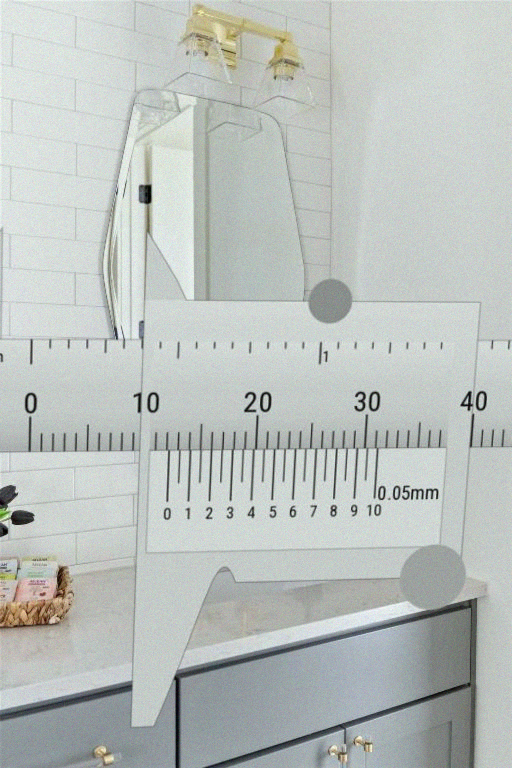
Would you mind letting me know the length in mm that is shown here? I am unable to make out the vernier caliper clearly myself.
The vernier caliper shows 12.2 mm
